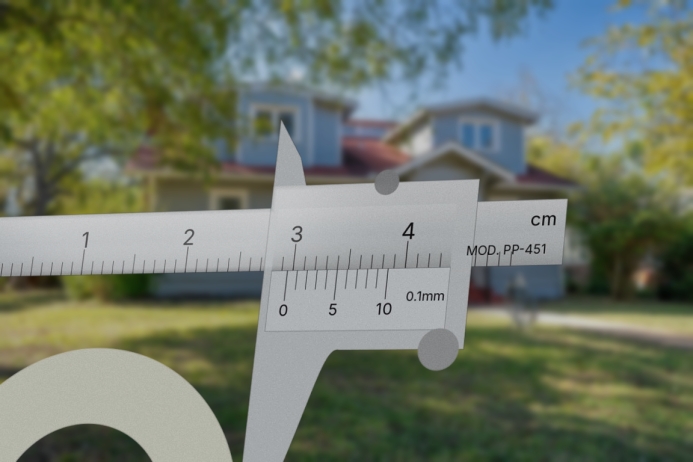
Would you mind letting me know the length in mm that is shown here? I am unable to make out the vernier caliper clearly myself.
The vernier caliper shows 29.5 mm
